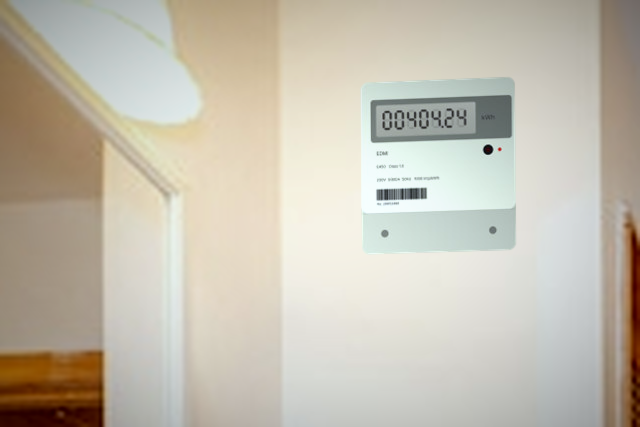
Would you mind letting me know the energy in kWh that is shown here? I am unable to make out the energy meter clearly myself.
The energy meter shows 404.24 kWh
